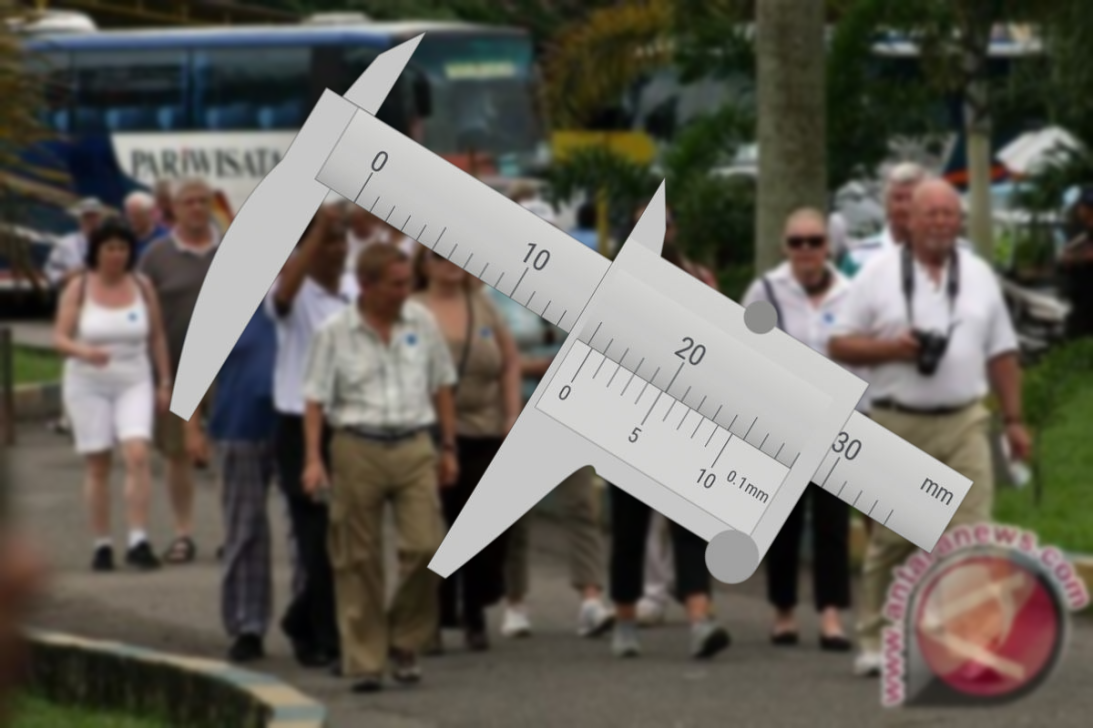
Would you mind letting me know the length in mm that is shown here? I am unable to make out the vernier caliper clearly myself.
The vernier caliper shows 15.3 mm
